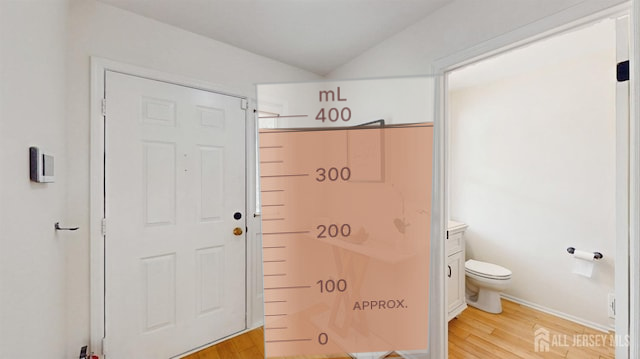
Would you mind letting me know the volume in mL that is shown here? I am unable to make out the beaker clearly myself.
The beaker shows 375 mL
